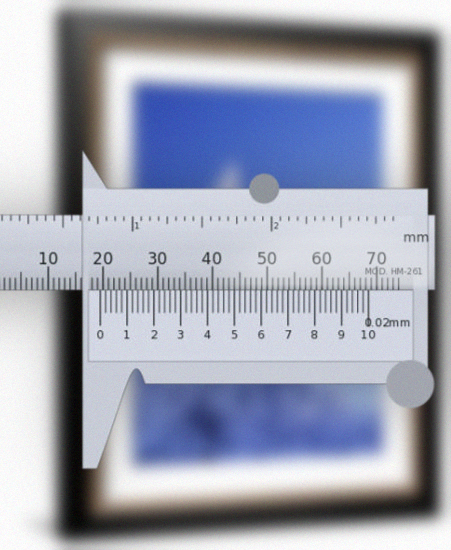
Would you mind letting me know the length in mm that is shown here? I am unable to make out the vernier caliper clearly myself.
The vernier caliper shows 19.5 mm
